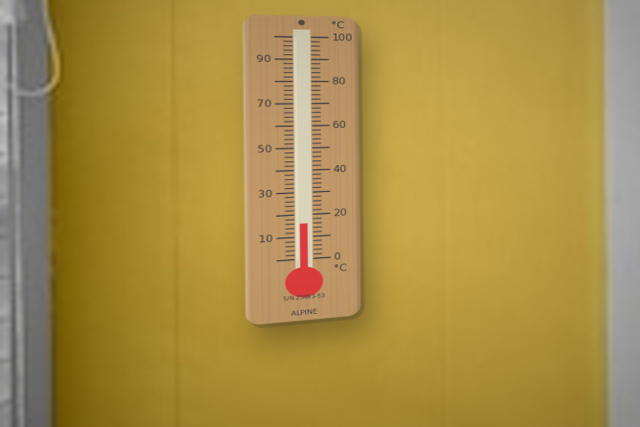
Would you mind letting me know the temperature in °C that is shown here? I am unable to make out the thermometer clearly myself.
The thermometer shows 16 °C
